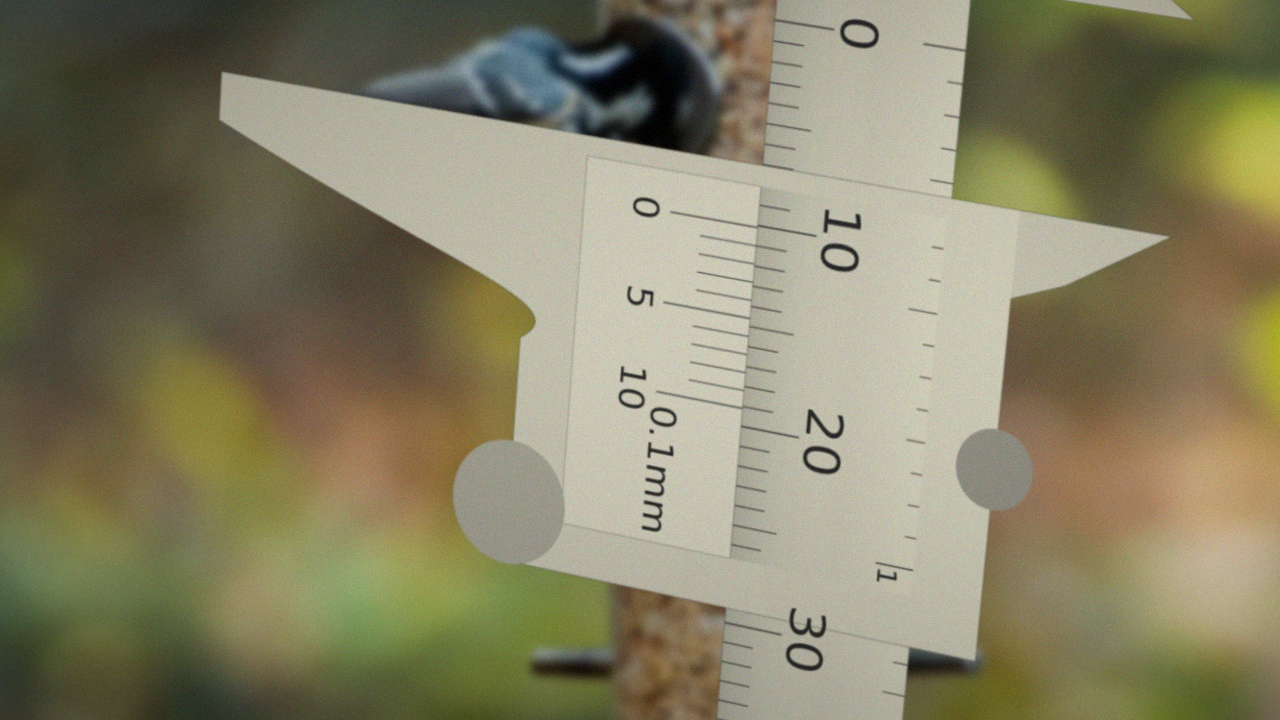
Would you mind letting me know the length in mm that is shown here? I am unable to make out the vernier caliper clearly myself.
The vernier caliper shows 10.1 mm
